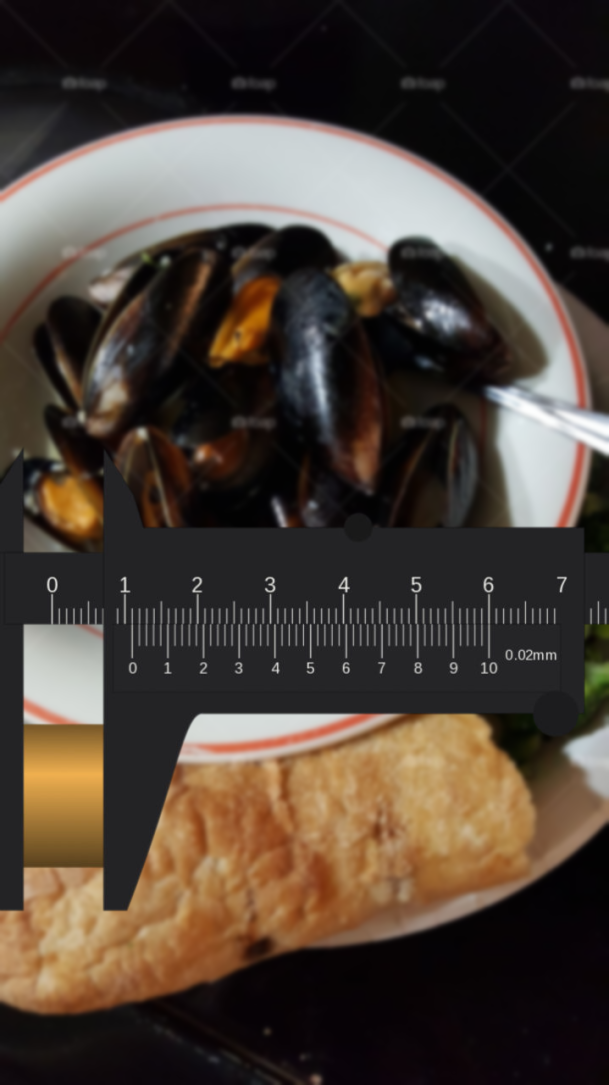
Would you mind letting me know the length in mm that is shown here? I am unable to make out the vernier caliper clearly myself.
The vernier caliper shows 11.0 mm
